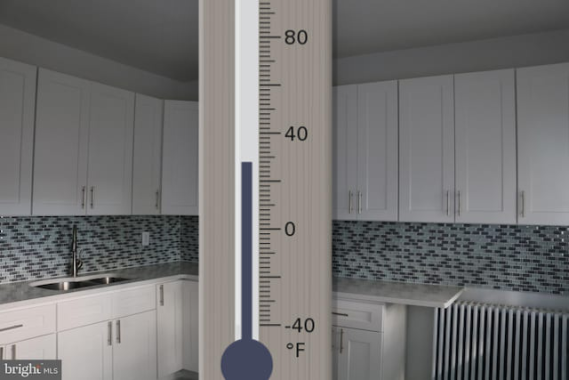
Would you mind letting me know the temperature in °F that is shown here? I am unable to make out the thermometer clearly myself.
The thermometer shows 28 °F
